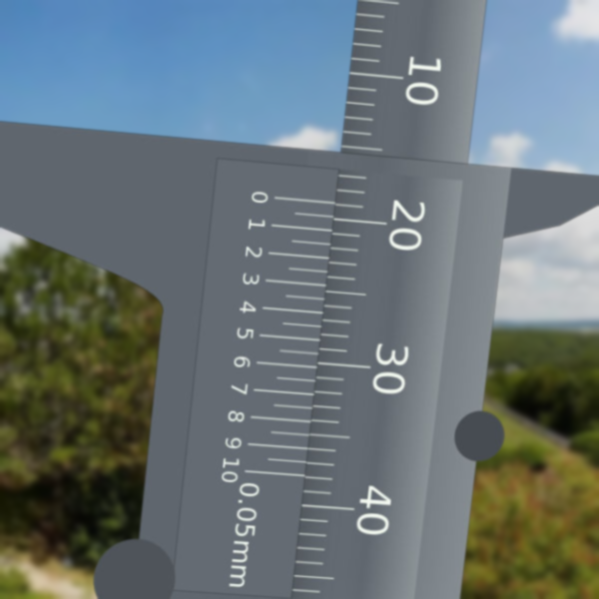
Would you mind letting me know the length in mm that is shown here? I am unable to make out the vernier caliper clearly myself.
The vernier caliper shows 18.9 mm
